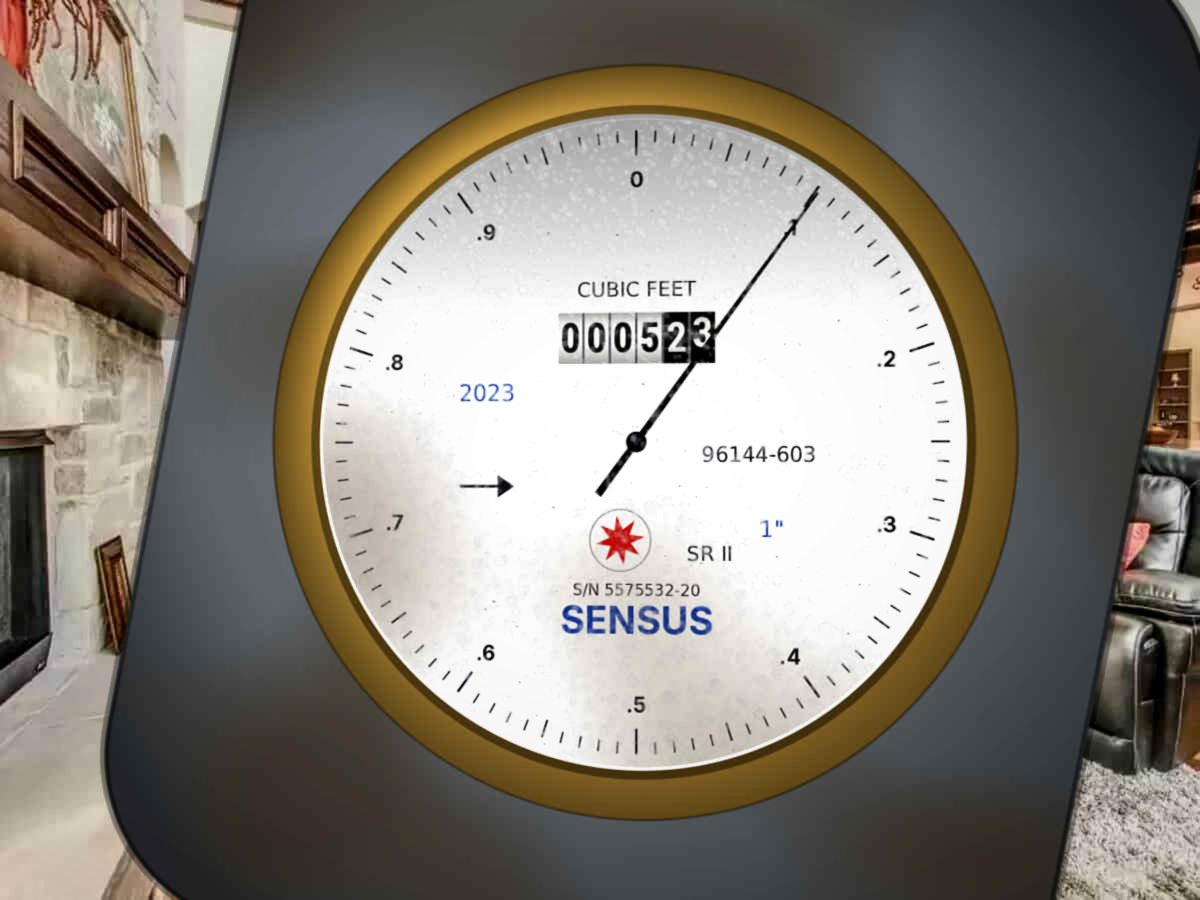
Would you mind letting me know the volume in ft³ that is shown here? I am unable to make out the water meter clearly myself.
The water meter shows 523.10 ft³
